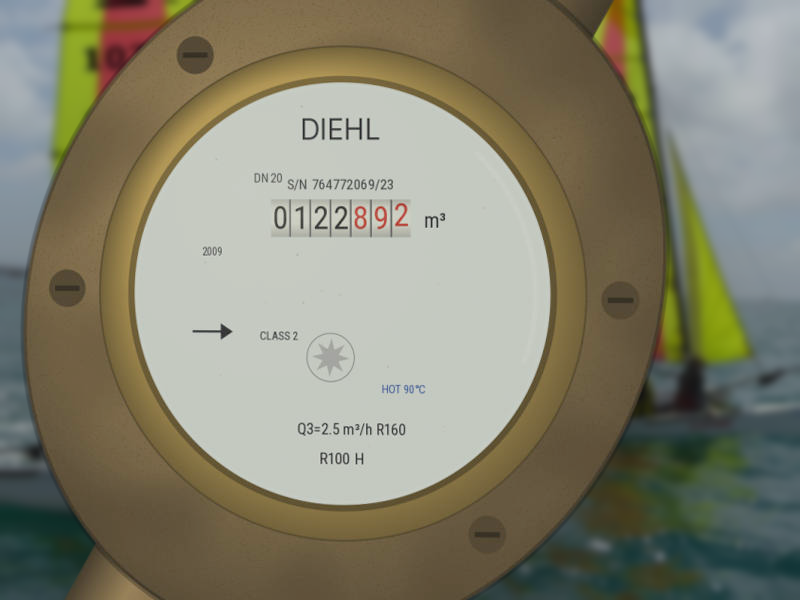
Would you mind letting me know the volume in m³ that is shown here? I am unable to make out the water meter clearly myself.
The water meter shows 122.892 m³
